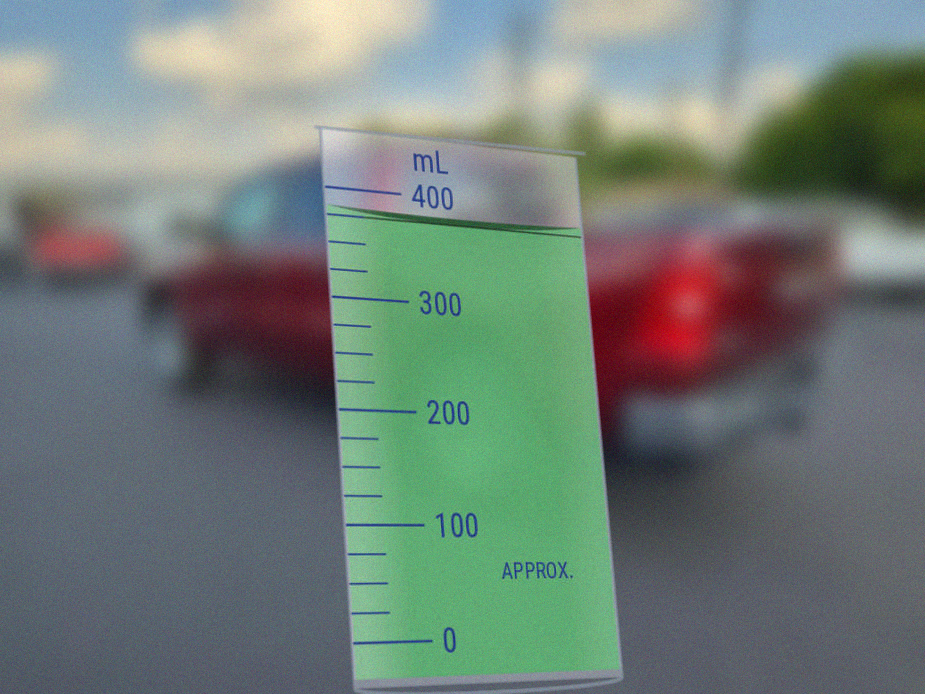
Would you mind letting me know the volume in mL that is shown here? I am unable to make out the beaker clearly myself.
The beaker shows 375 mL
